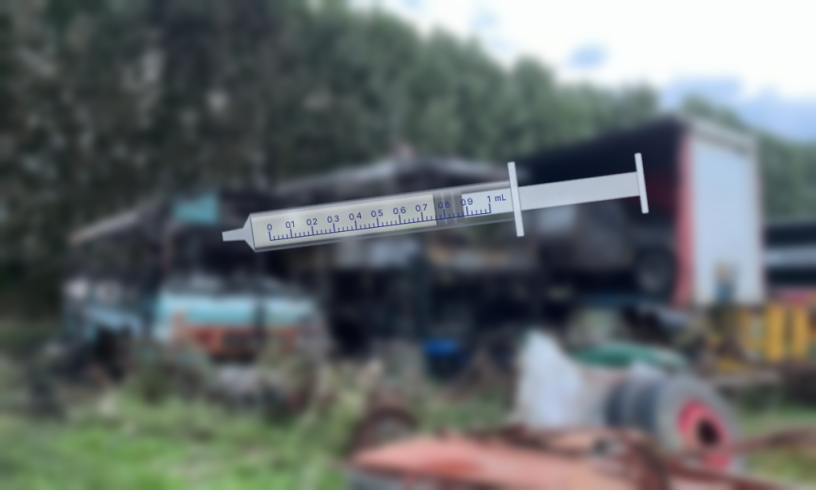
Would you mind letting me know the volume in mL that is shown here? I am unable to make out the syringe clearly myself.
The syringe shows 0.76 mL
